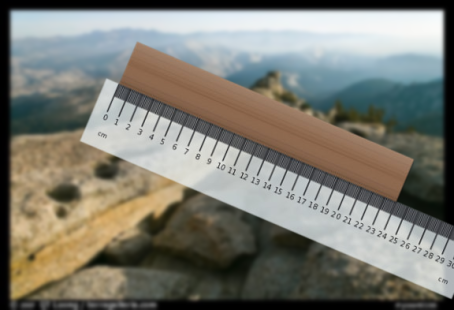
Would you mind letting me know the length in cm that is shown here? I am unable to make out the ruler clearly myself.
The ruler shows 24 cm
